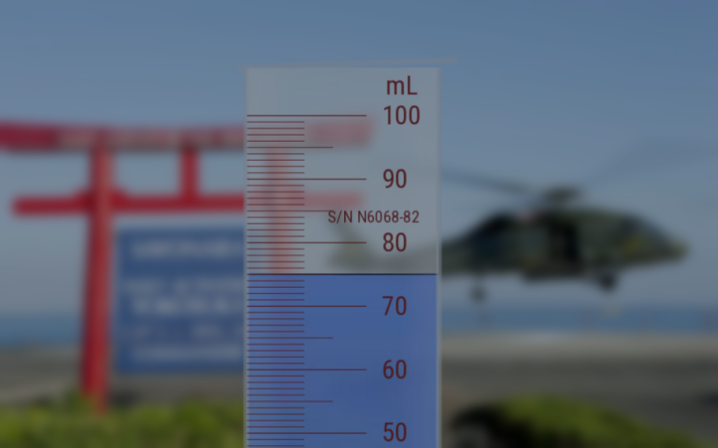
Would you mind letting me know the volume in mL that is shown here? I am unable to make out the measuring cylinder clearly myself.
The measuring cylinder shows 75 mL
